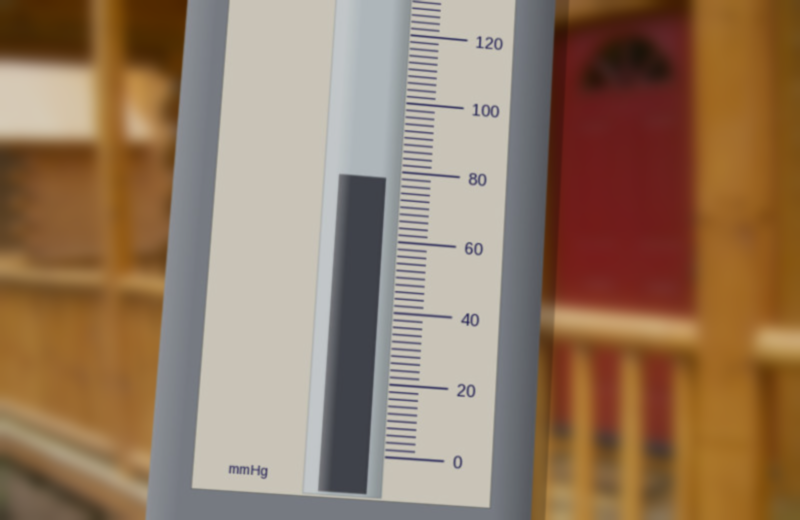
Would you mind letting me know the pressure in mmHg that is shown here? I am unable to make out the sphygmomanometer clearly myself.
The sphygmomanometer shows 78 mmHg
